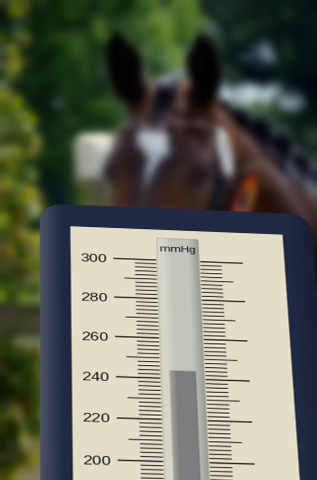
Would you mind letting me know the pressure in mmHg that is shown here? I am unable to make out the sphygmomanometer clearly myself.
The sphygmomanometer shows 244 mmHg
